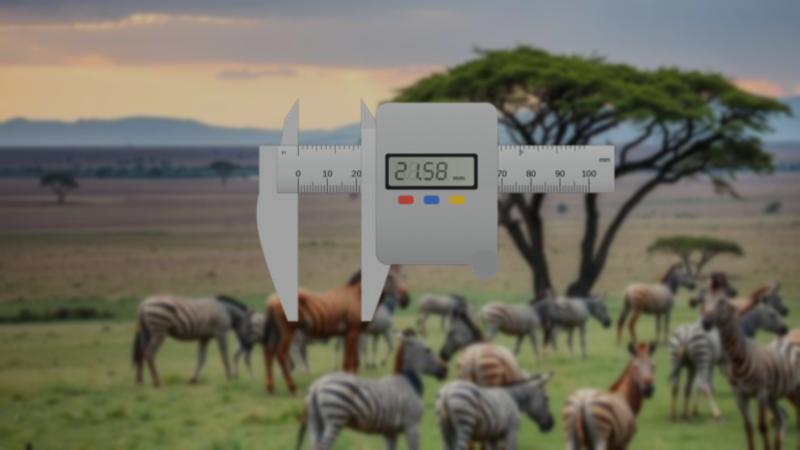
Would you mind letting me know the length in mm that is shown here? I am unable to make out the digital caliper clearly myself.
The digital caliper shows 21.58 mm
